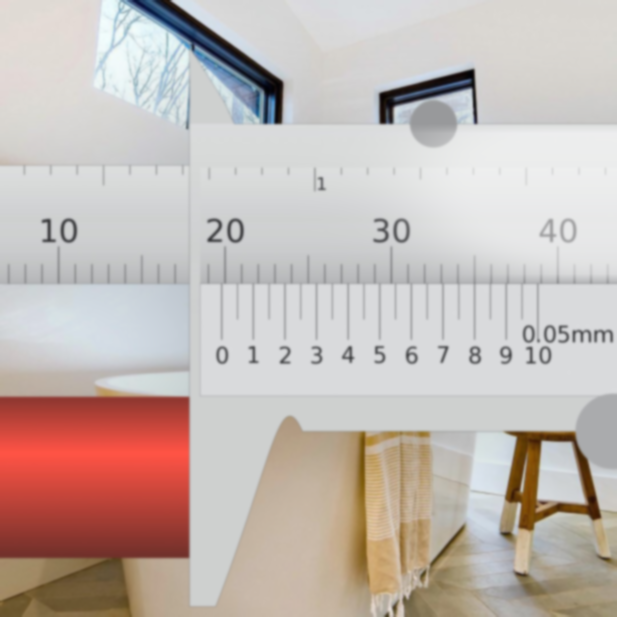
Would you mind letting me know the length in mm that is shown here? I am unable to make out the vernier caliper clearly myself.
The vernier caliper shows 19.8 mm
